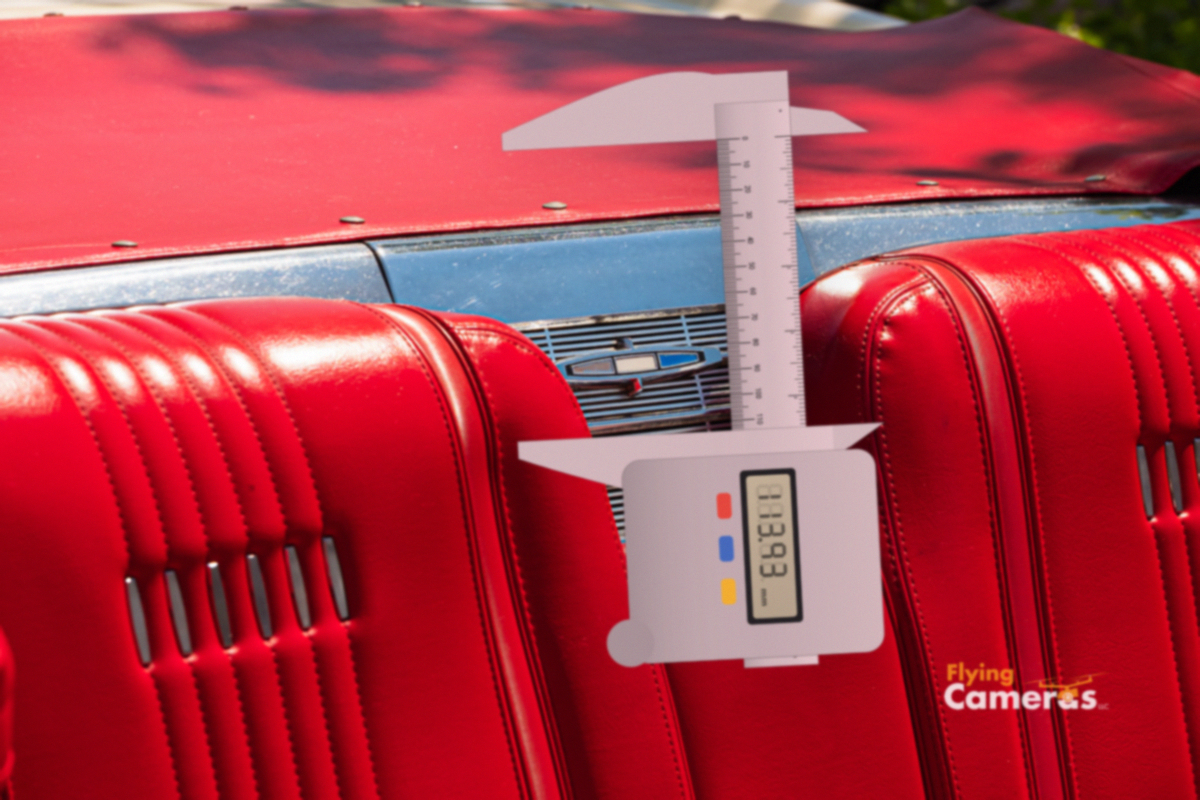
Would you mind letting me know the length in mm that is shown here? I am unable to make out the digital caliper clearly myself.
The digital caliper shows 113.93 mm
